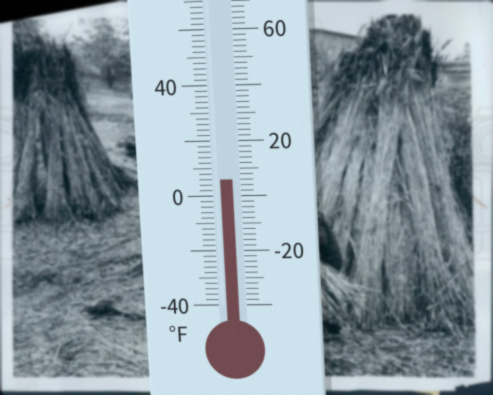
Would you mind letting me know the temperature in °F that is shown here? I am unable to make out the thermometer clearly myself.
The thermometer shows 6 °F
